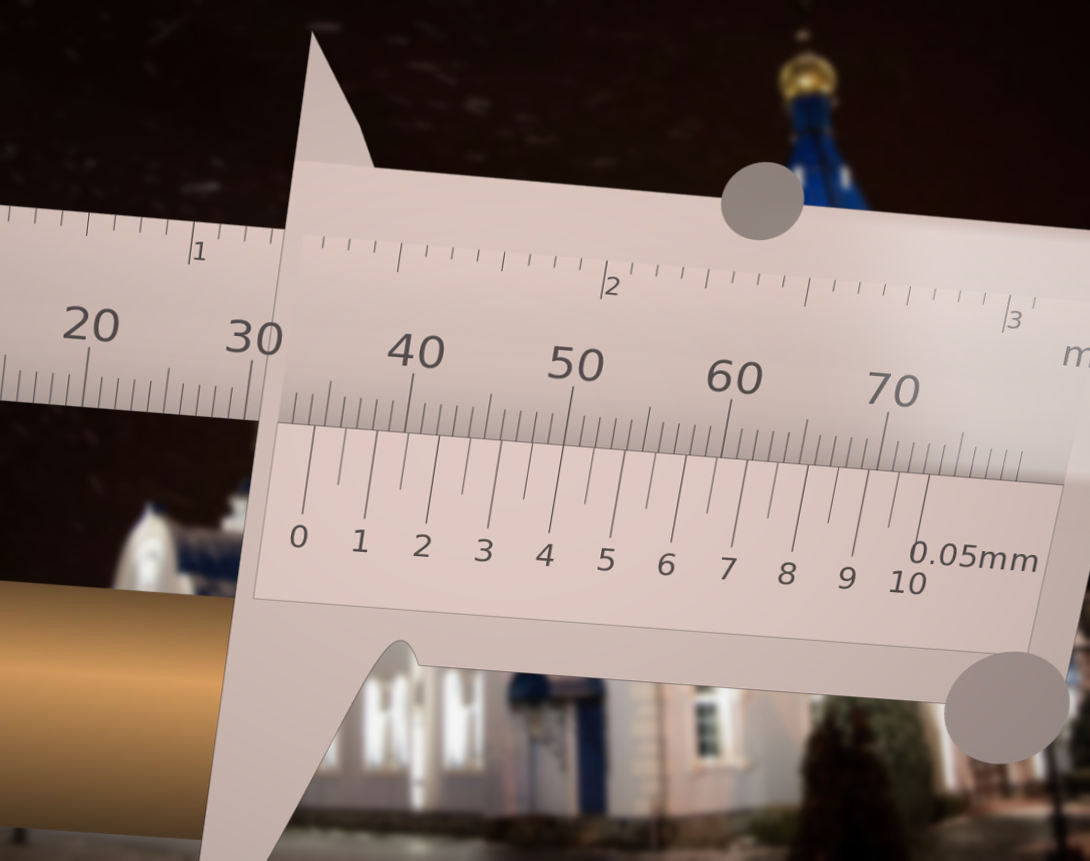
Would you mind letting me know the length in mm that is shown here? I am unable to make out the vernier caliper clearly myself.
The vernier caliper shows 34.4 mm
